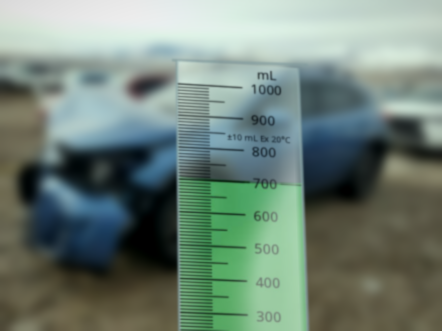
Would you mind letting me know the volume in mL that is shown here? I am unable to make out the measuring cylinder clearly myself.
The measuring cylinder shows 700 mL
